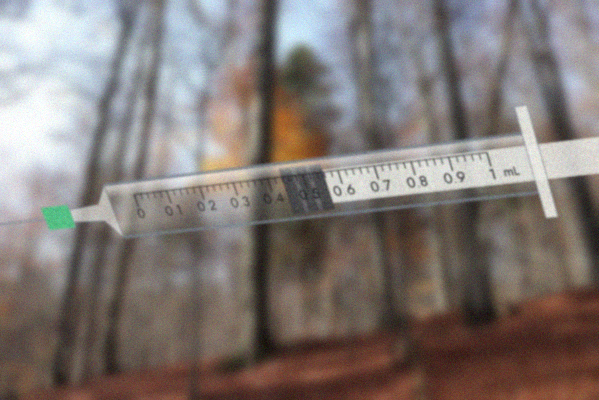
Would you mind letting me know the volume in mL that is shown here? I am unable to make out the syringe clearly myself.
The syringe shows 0.44 mL
